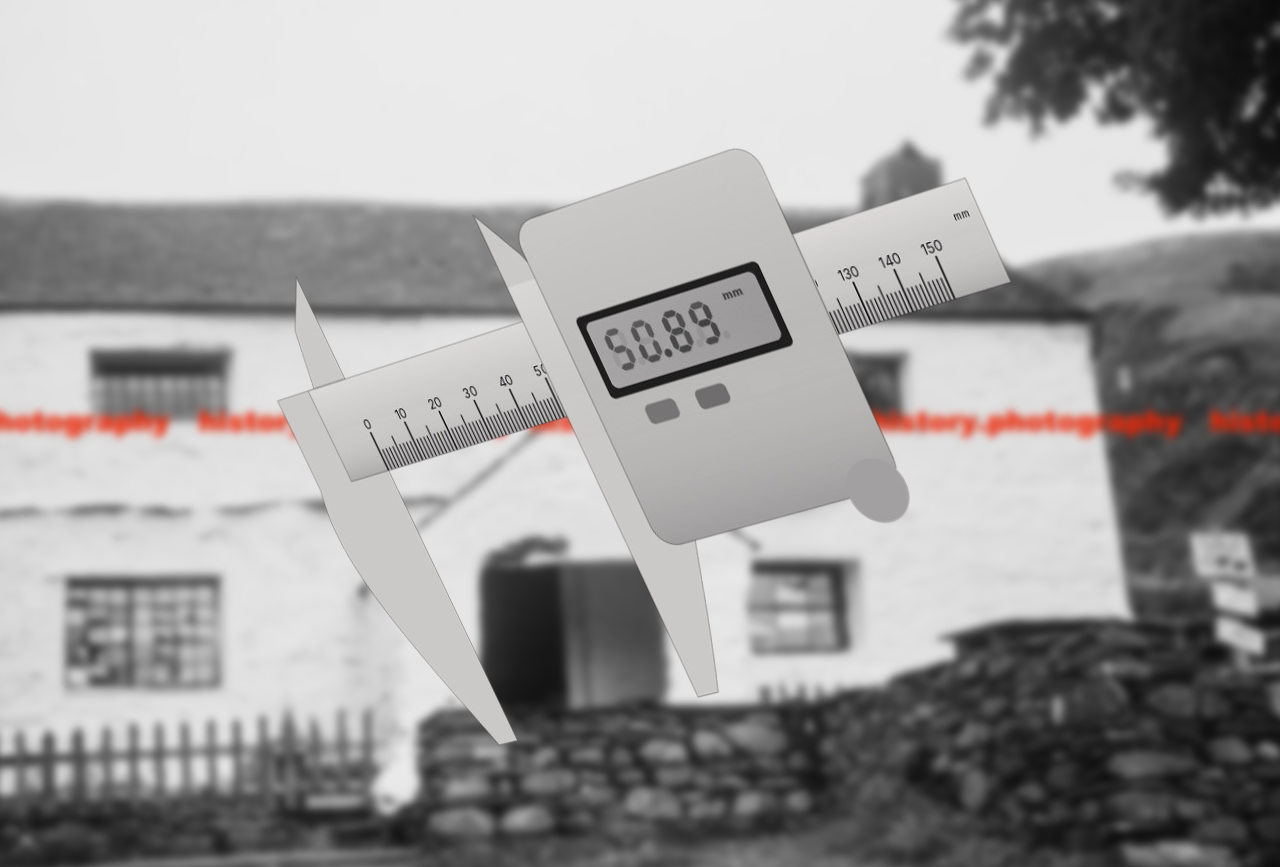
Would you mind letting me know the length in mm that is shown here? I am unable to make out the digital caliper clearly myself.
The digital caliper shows 50.89 mm
